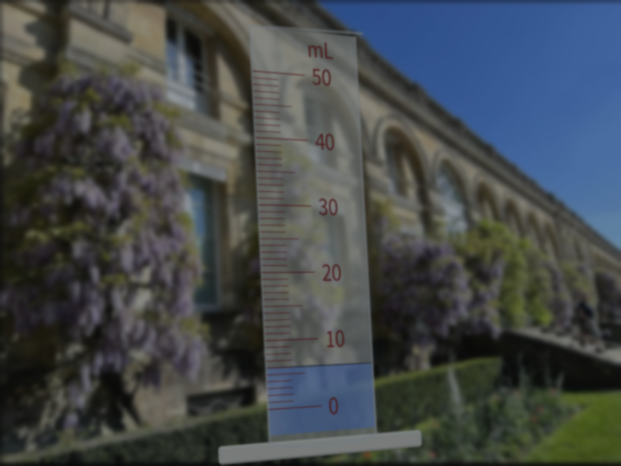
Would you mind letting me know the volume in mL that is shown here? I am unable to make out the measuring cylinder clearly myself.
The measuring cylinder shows 6 mL
